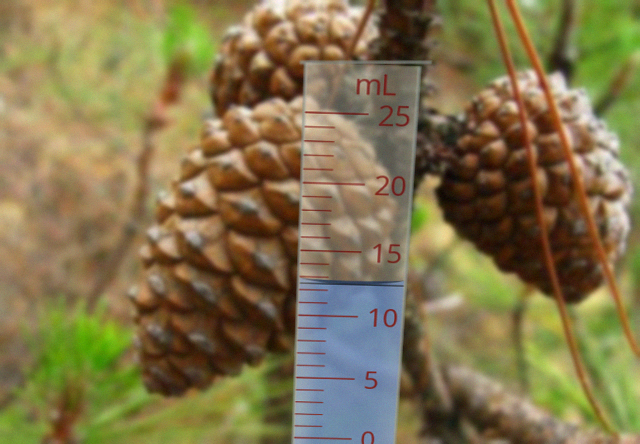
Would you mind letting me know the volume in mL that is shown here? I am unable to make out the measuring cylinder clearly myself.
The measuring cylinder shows 12.5 mL
